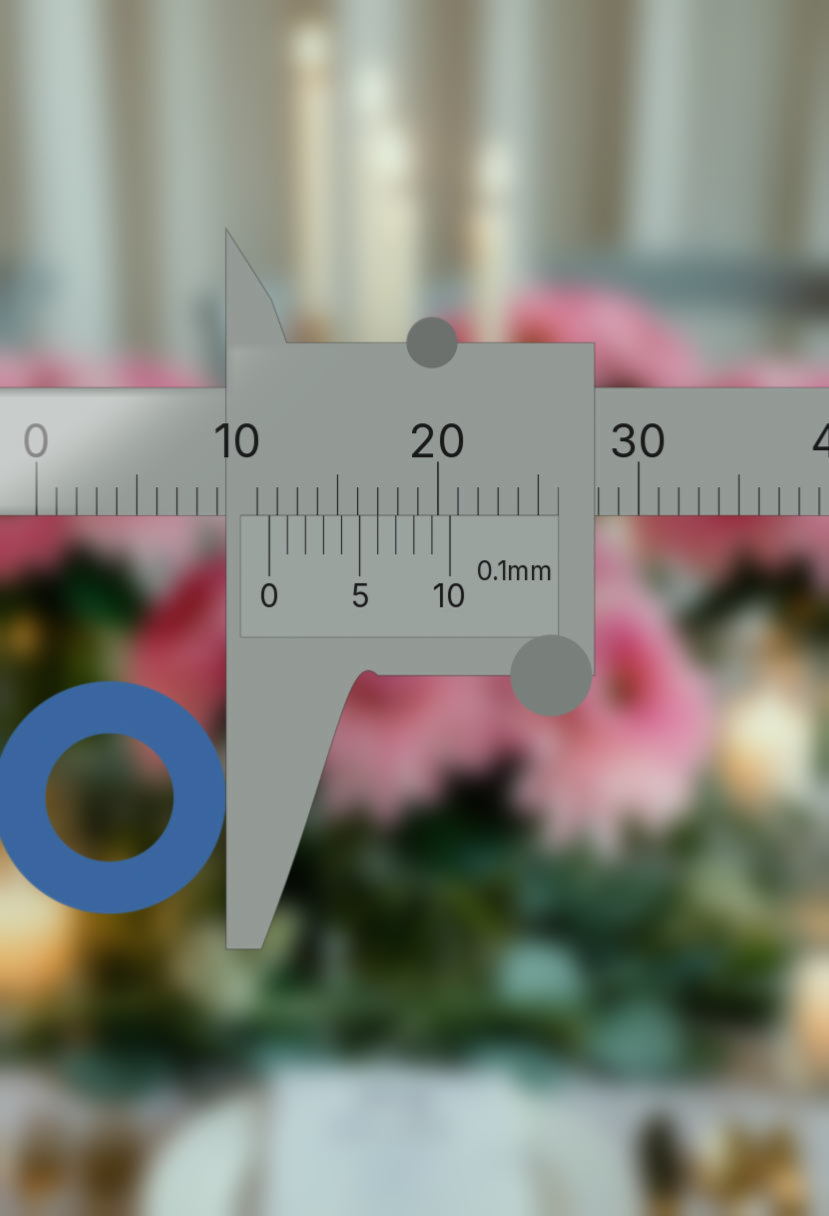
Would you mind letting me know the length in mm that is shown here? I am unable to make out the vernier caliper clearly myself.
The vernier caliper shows 11.6 mm
